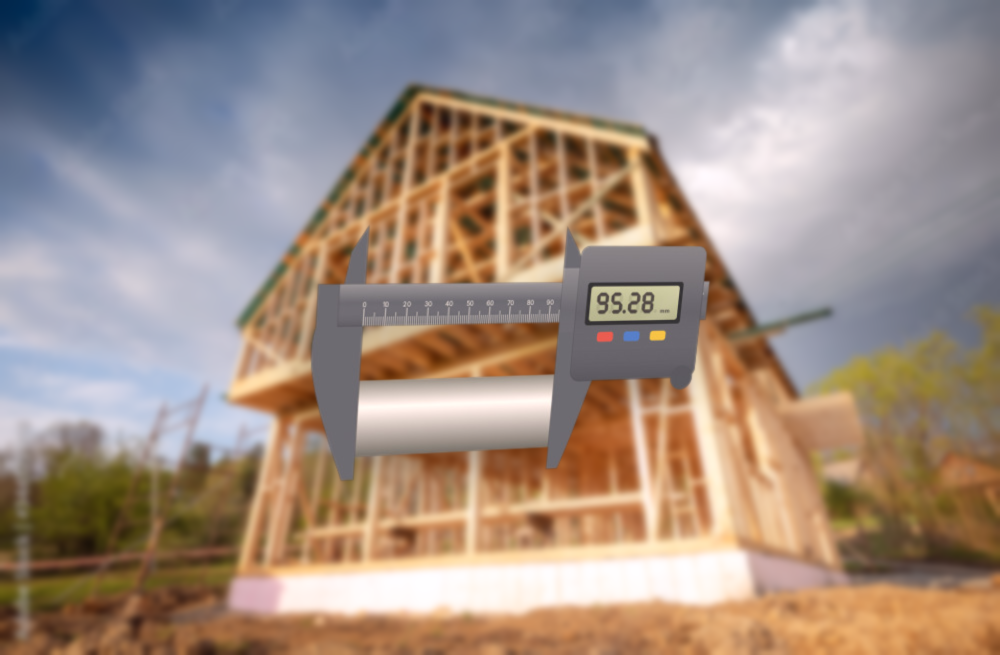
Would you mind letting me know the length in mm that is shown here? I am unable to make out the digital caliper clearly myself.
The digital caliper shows 95.28 mm
